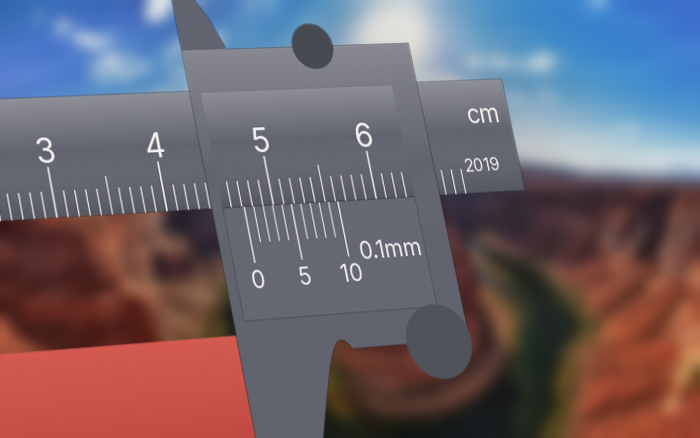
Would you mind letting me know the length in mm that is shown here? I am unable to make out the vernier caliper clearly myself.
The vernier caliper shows 47.2 mm
